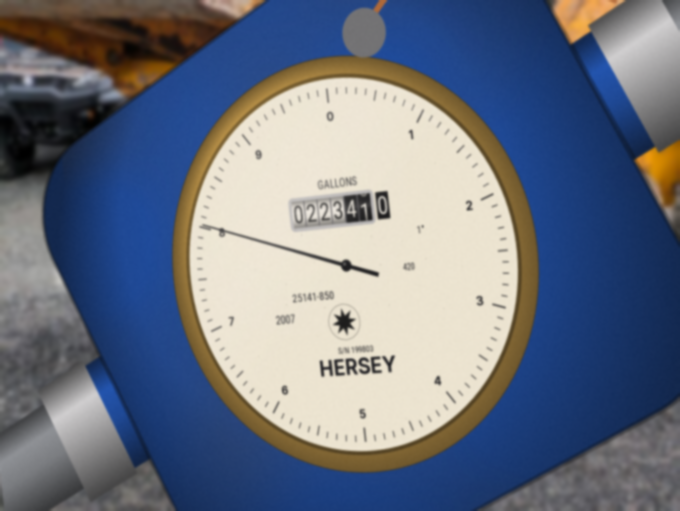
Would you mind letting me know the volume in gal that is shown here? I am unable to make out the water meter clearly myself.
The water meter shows 223408.0 gal
